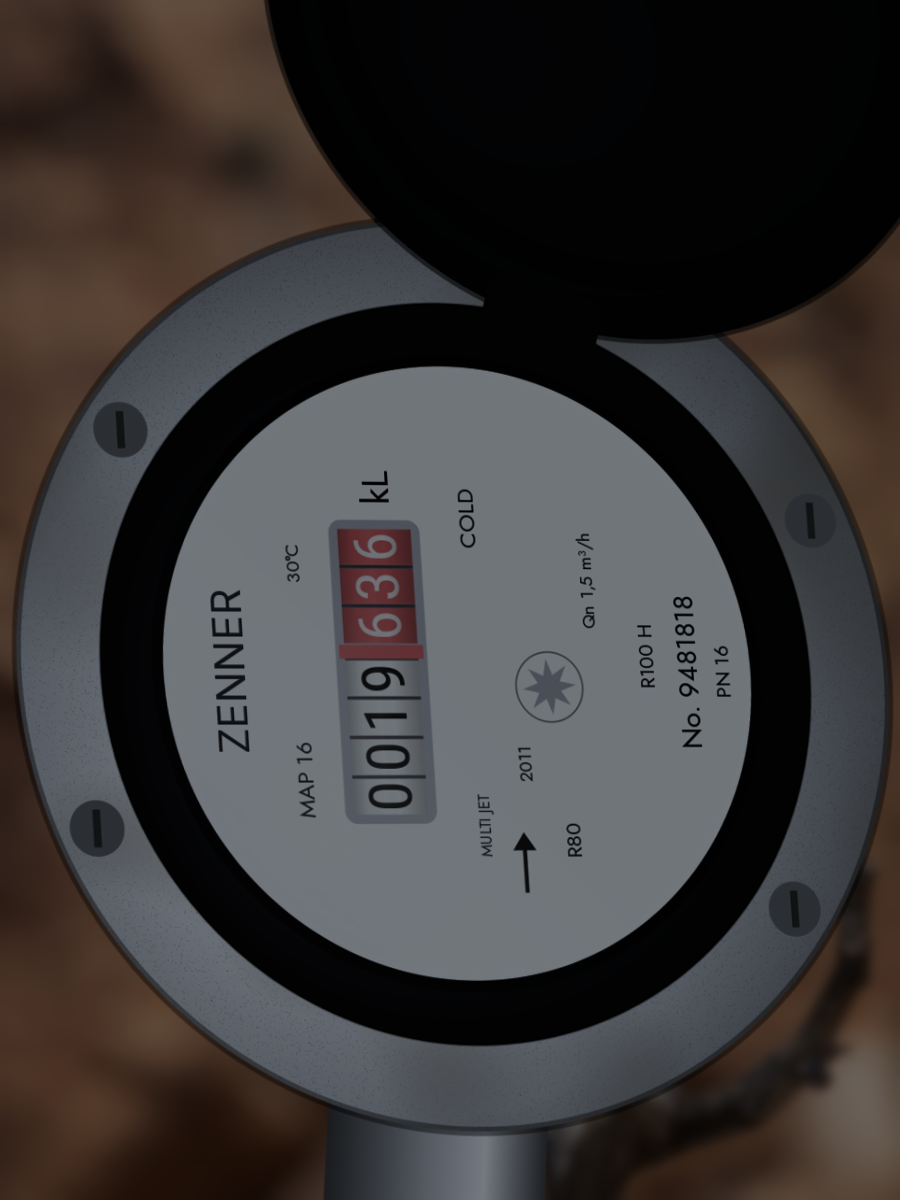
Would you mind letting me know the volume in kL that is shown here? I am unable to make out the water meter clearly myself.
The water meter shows 19.636 kL
